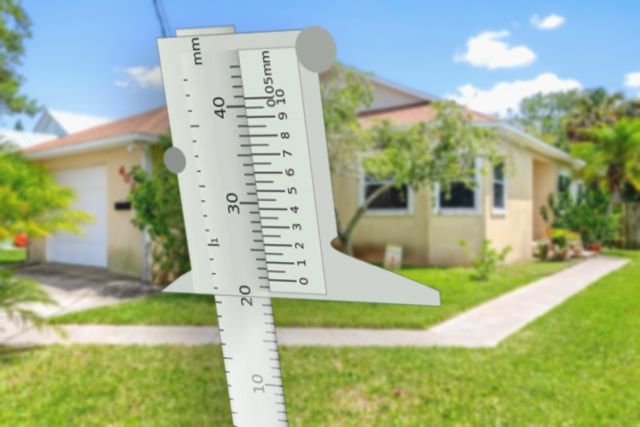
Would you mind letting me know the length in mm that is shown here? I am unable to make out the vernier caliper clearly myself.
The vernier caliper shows 21.8 mm
